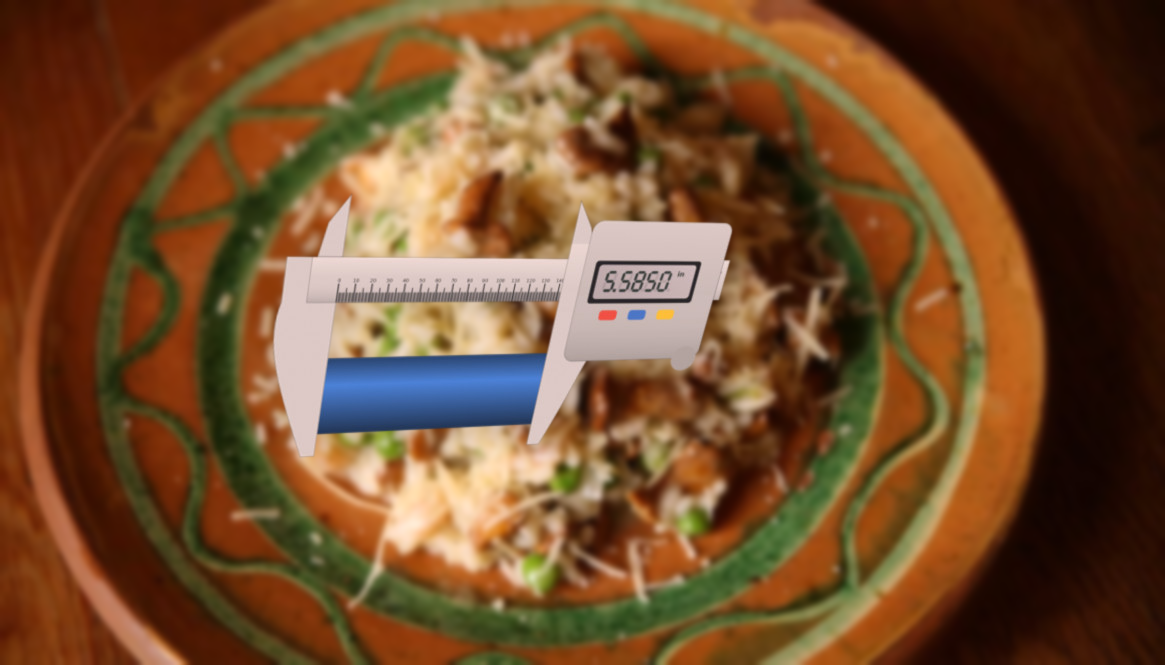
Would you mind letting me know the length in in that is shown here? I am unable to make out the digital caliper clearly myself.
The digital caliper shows 5.5850 in
